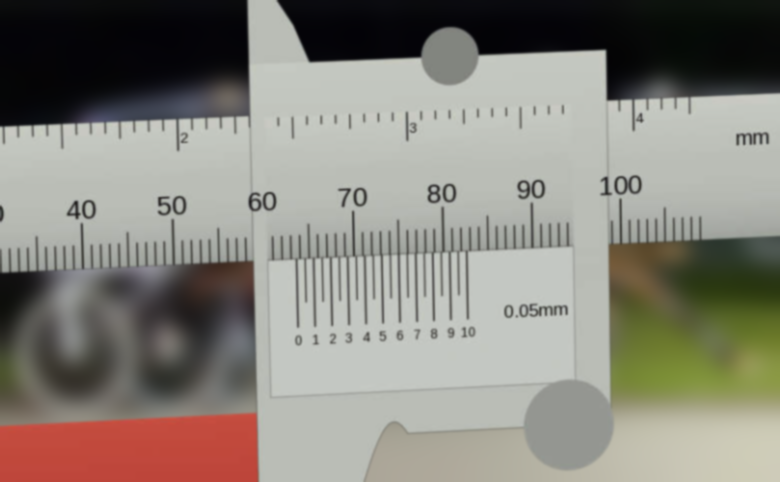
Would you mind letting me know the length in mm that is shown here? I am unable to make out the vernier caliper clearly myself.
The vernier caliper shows 63.6 mm
